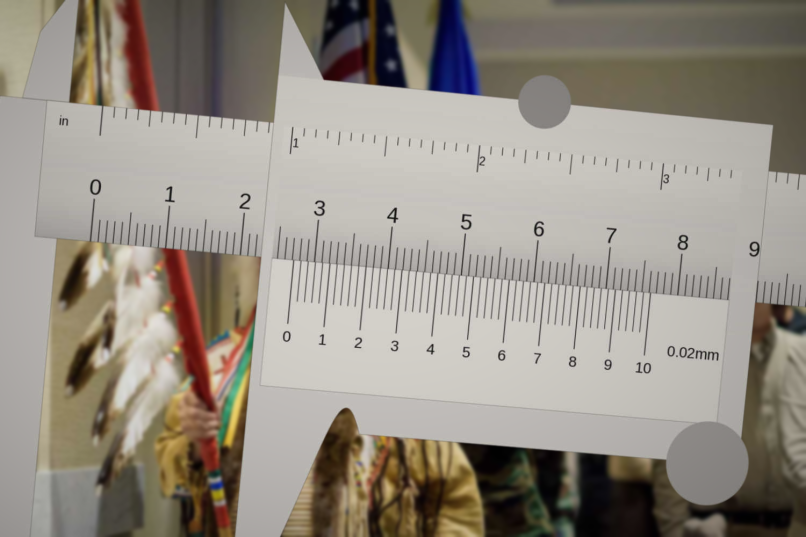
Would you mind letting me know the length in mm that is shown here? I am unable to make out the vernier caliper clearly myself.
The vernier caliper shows 27.2 mm
